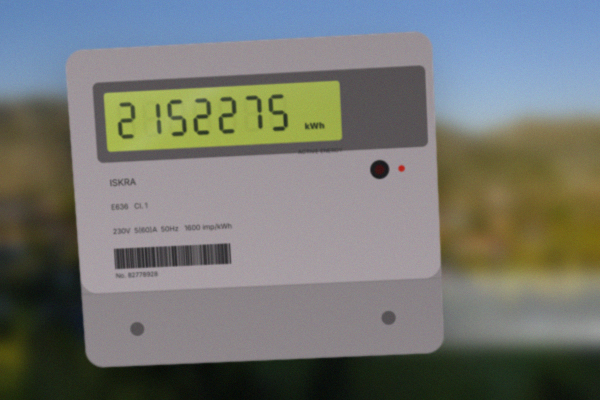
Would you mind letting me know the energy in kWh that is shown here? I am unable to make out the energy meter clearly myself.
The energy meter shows 2152275 kWh
